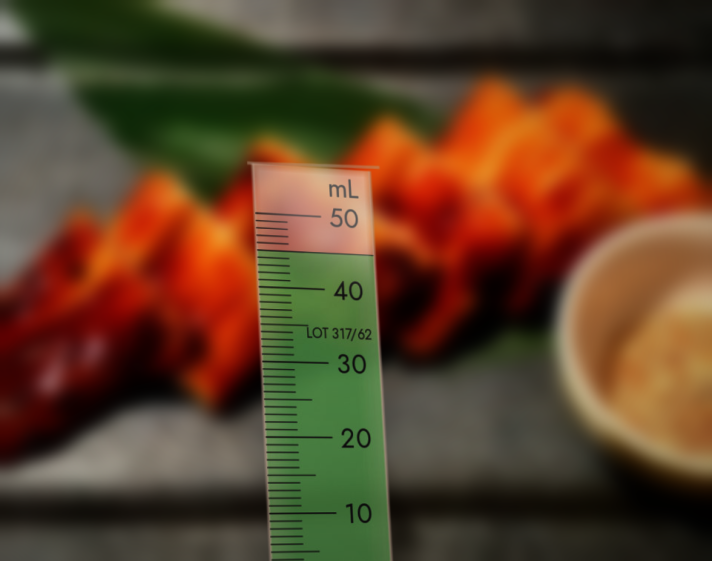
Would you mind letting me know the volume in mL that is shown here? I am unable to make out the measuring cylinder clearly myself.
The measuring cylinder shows 45 mL
